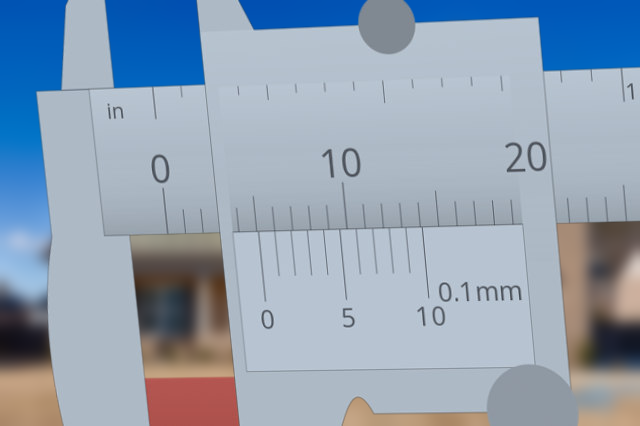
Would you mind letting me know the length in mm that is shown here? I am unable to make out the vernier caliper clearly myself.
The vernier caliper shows 5.1 mm
